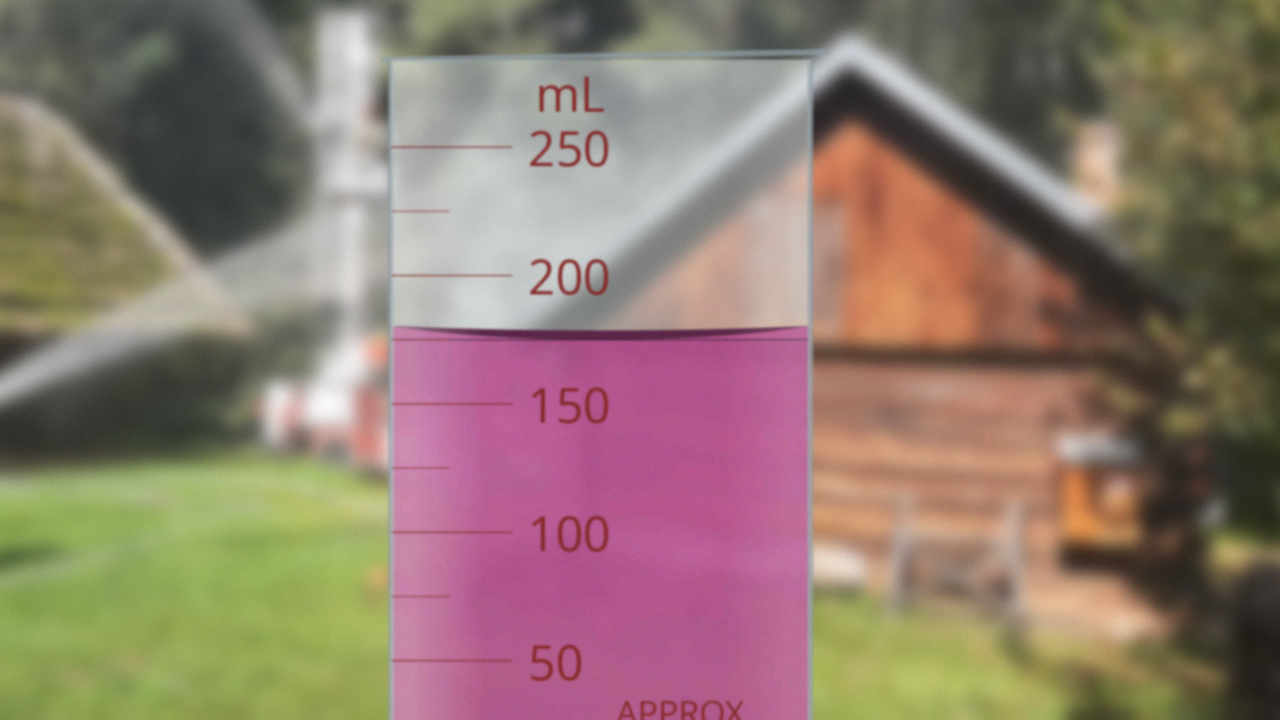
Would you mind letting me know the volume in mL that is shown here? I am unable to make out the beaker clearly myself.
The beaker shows 175 mL
